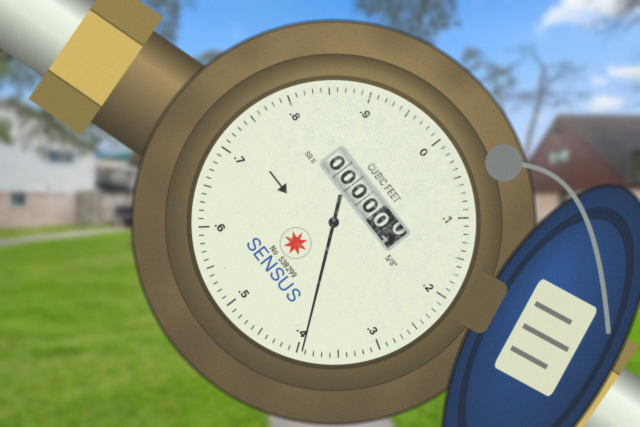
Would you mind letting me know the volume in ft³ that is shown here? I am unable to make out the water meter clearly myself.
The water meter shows 0.39 ft³
